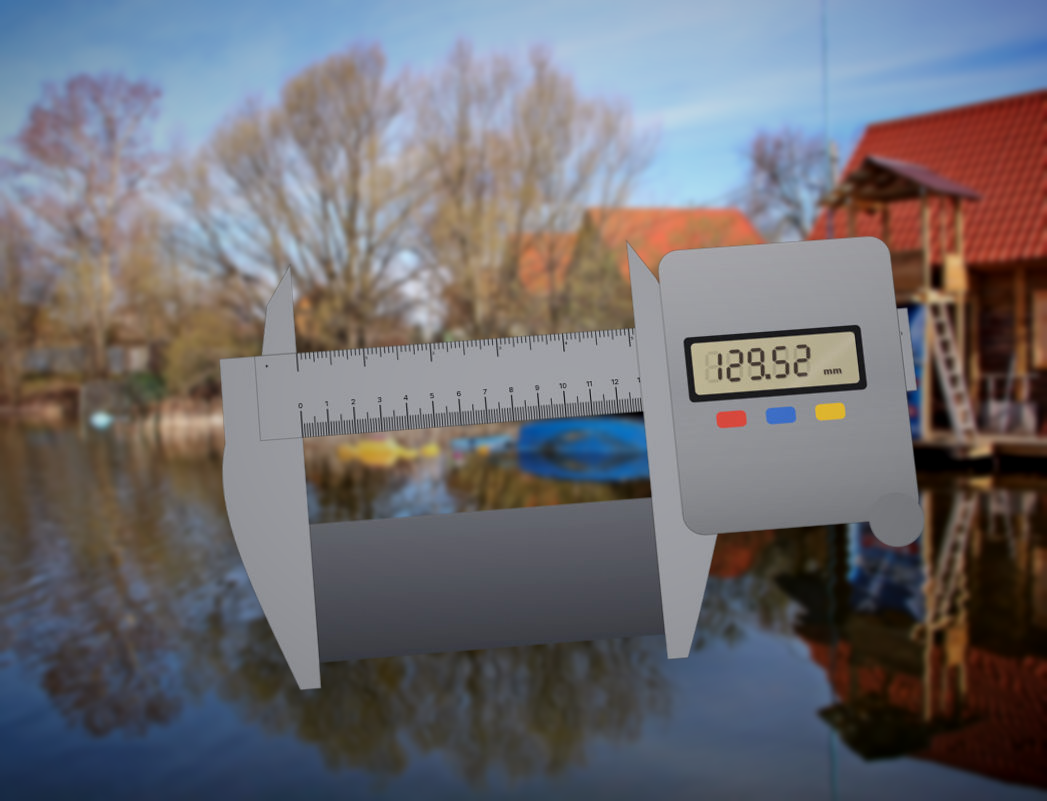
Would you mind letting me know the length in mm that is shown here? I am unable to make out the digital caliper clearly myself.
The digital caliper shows 129.52 mm
